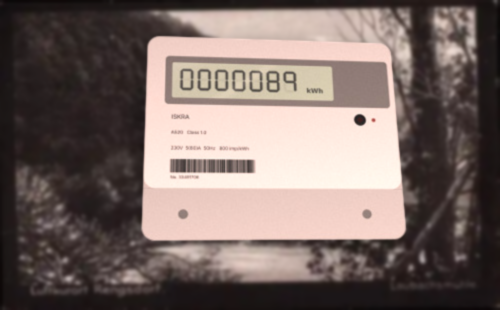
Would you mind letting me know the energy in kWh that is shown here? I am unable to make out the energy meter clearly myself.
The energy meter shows 89 kWh
